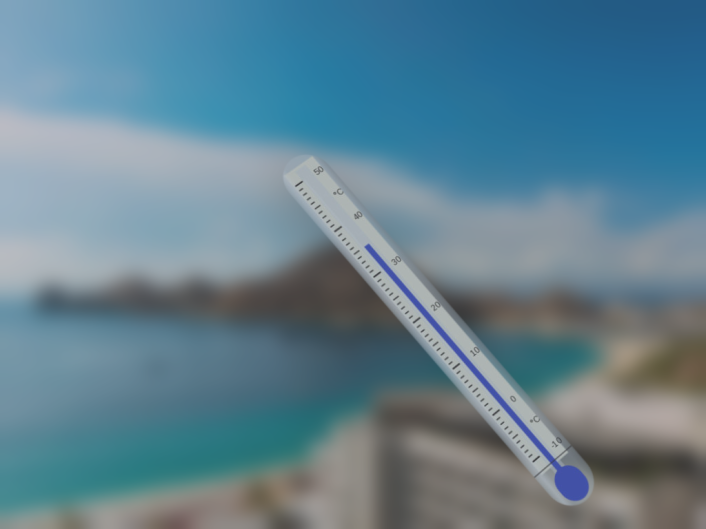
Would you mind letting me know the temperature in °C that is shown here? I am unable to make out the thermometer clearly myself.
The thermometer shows 35 °C
